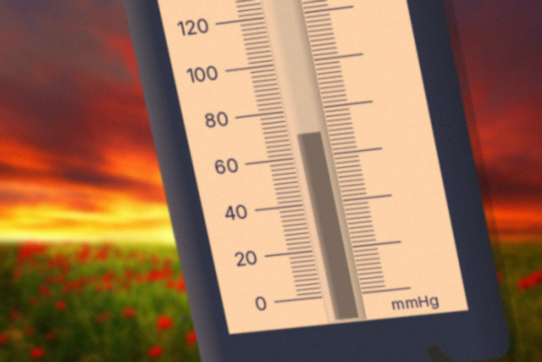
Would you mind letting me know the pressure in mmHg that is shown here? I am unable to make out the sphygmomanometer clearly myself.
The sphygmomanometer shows 70 mmHg
